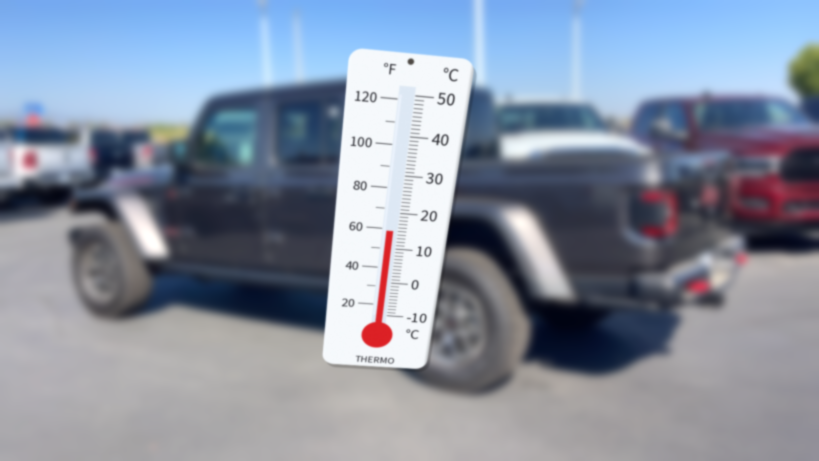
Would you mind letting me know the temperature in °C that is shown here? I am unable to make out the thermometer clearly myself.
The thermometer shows 15 °C
